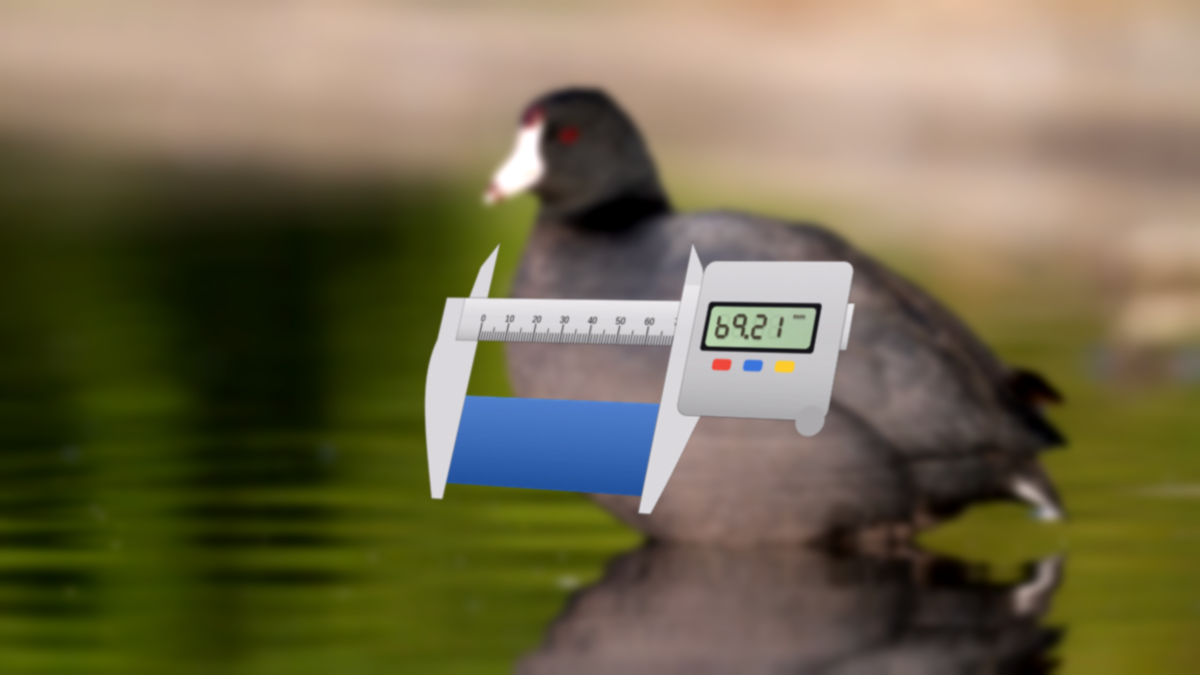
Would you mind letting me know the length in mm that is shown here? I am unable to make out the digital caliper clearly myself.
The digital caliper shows 69.21 mm
